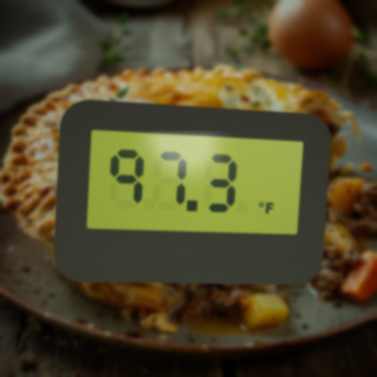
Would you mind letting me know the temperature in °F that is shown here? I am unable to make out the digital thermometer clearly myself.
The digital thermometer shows 97.3 °F
